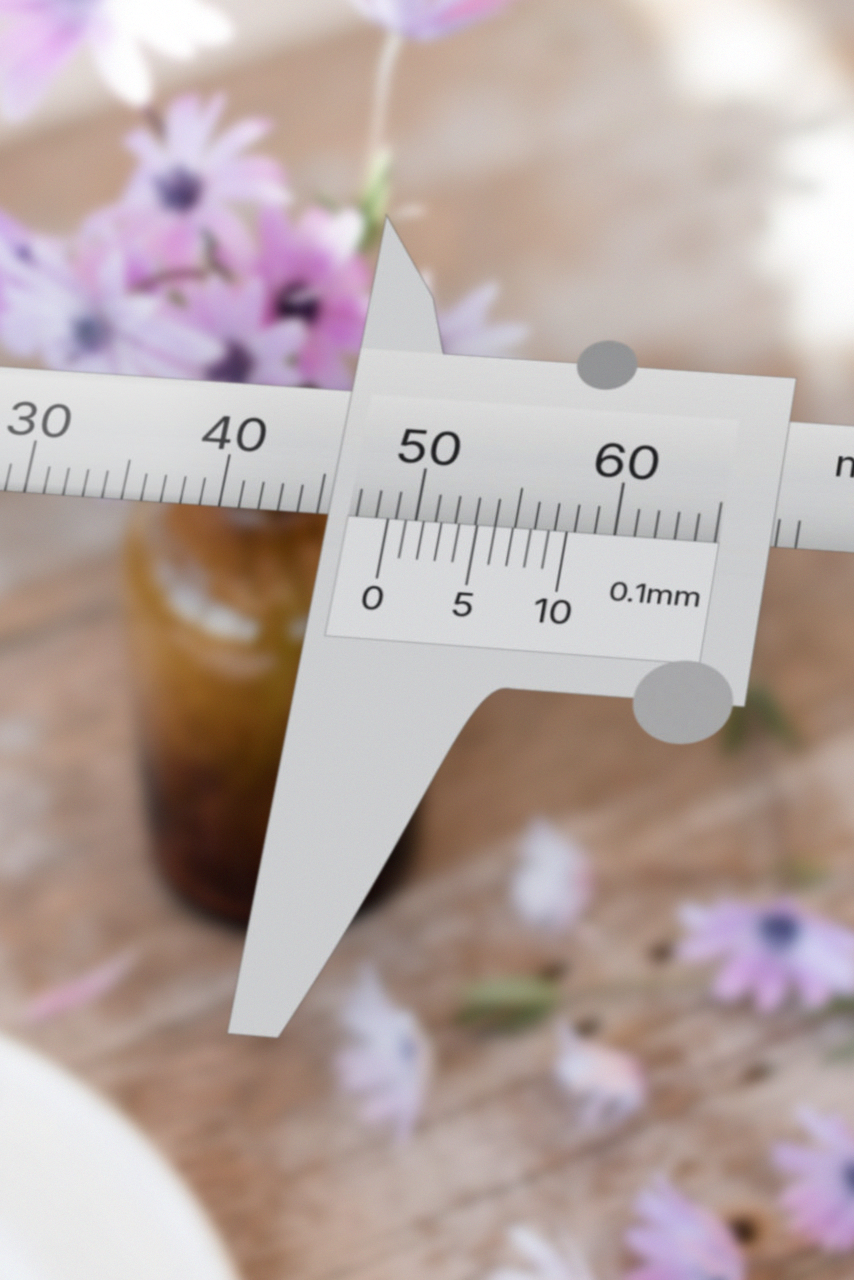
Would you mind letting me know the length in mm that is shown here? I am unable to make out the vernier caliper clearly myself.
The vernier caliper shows 48.6 mm
